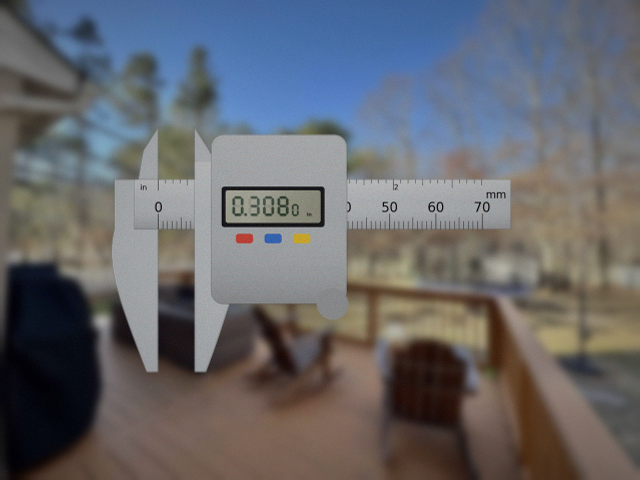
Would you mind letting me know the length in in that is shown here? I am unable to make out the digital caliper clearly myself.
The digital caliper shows 0.3080 in
